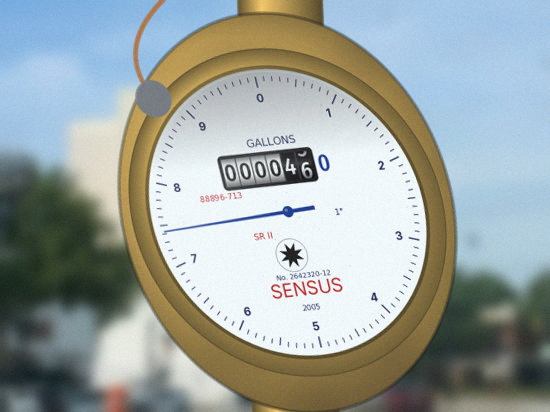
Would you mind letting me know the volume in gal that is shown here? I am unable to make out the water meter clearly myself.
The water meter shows 457.4 gal
